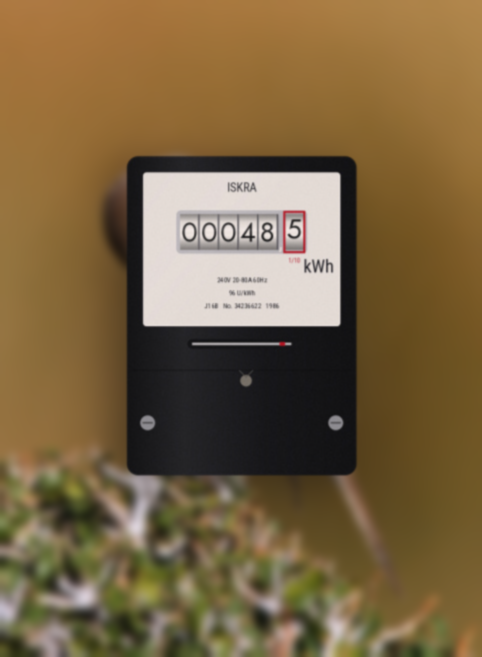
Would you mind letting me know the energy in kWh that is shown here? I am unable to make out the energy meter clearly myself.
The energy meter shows 48.5 kWh
